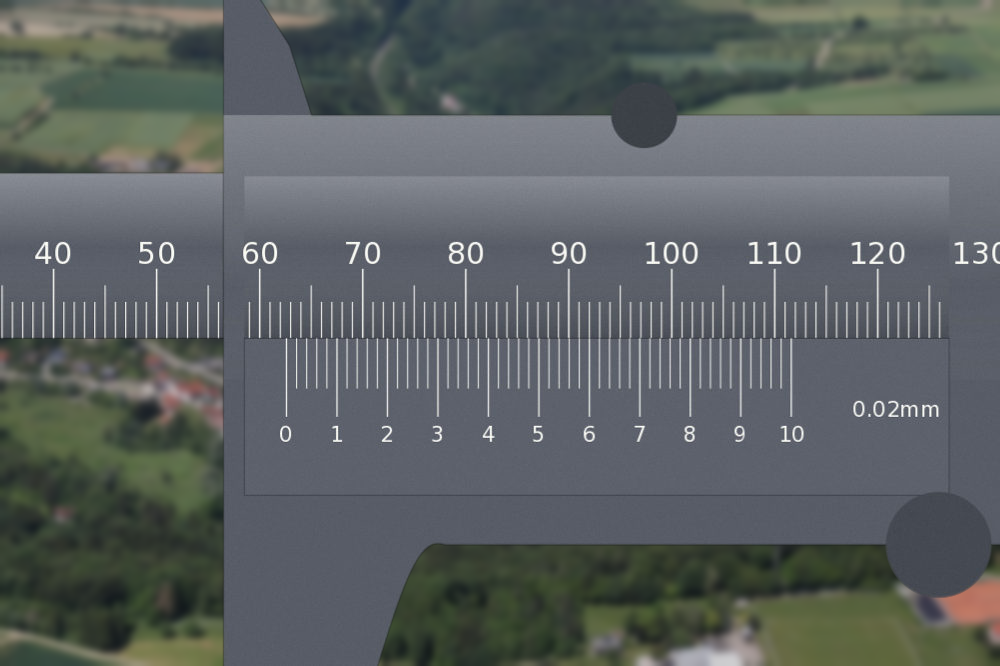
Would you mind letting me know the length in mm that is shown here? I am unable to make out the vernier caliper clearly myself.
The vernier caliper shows 62.6 mm
